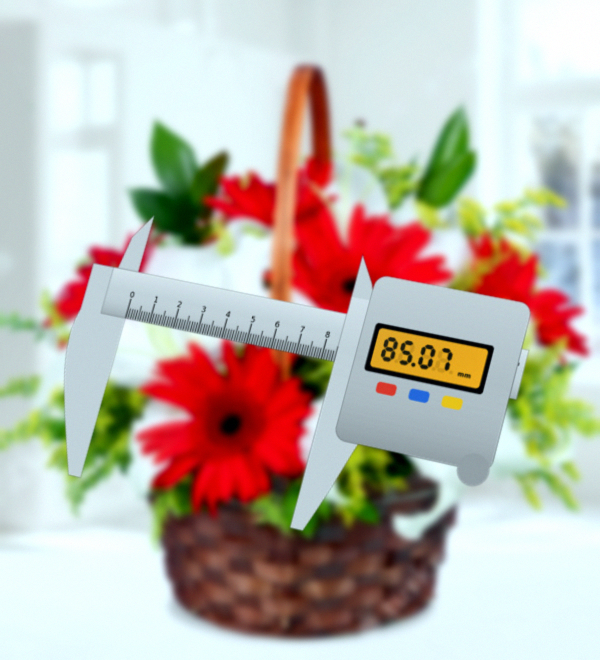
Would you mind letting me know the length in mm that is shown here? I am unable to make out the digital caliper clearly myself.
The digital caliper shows 85.07 mm
